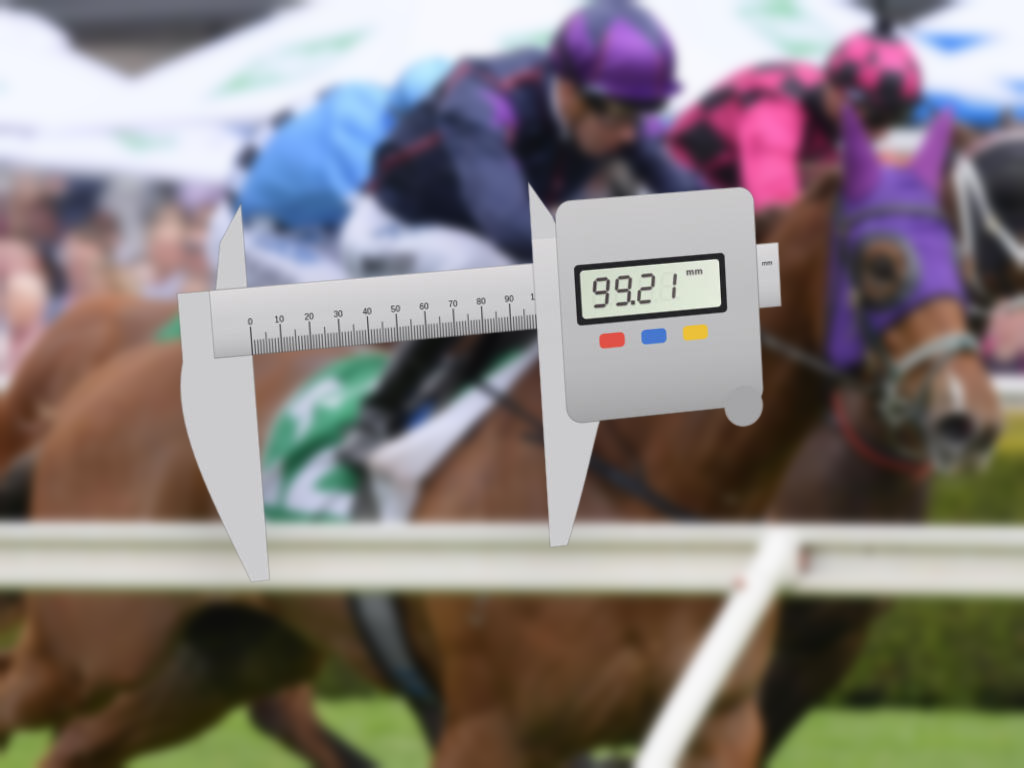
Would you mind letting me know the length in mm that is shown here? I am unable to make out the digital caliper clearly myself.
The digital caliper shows 99.21 mm
